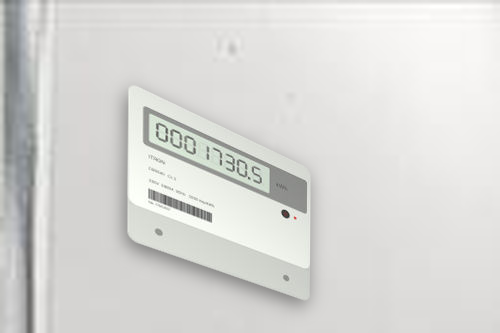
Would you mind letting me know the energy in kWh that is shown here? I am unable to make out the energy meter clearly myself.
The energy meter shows 1730.5 kWh
